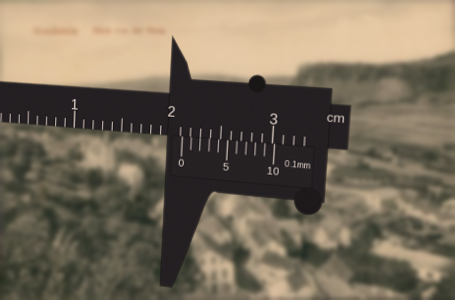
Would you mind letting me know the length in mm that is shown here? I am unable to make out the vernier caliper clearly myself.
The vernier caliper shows 21.2 mm
